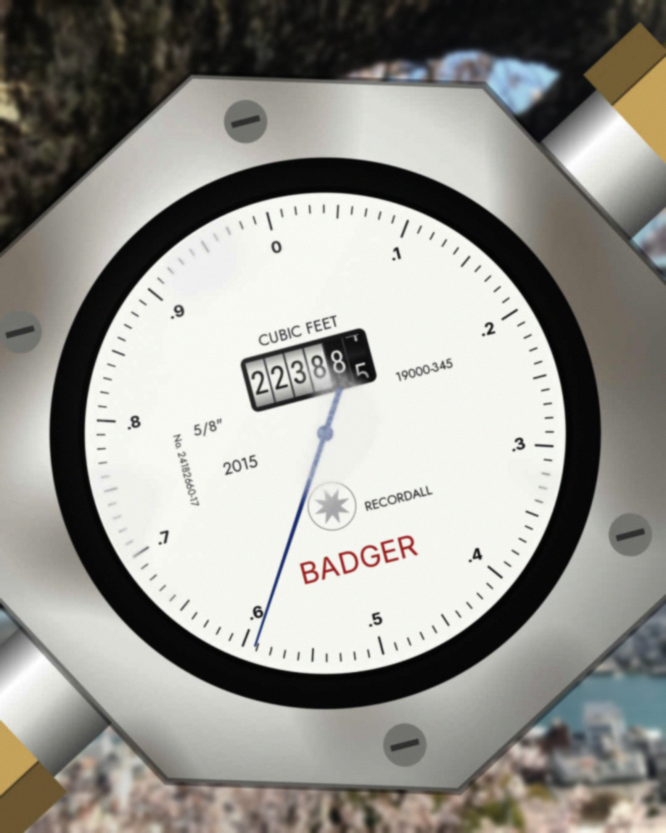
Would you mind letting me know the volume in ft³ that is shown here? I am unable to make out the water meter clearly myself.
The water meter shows 223884.59 ft³
